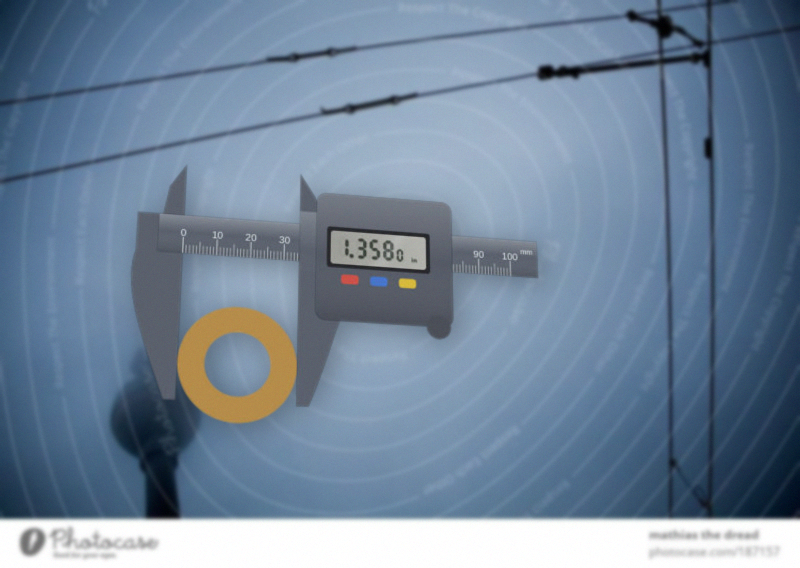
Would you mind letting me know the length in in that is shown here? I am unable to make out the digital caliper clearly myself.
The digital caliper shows 1.3580 in
